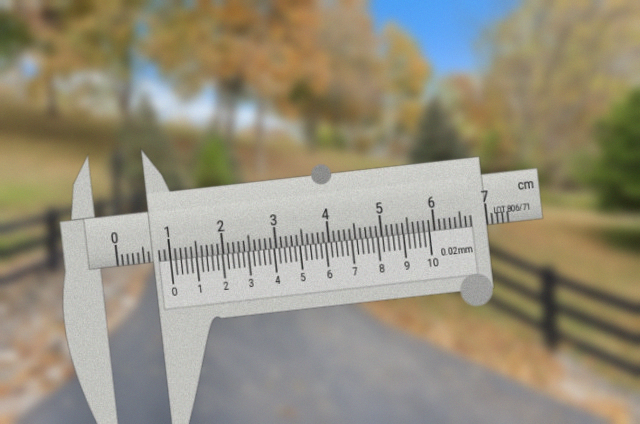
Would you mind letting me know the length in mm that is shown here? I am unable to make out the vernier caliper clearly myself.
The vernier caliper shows 10.0 mm
